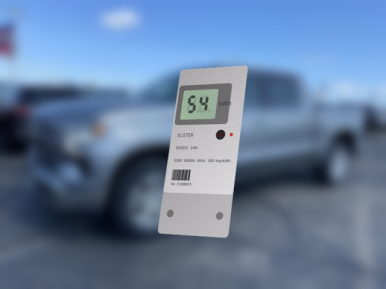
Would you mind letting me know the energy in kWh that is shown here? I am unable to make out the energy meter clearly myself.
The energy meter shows 54 kWh
